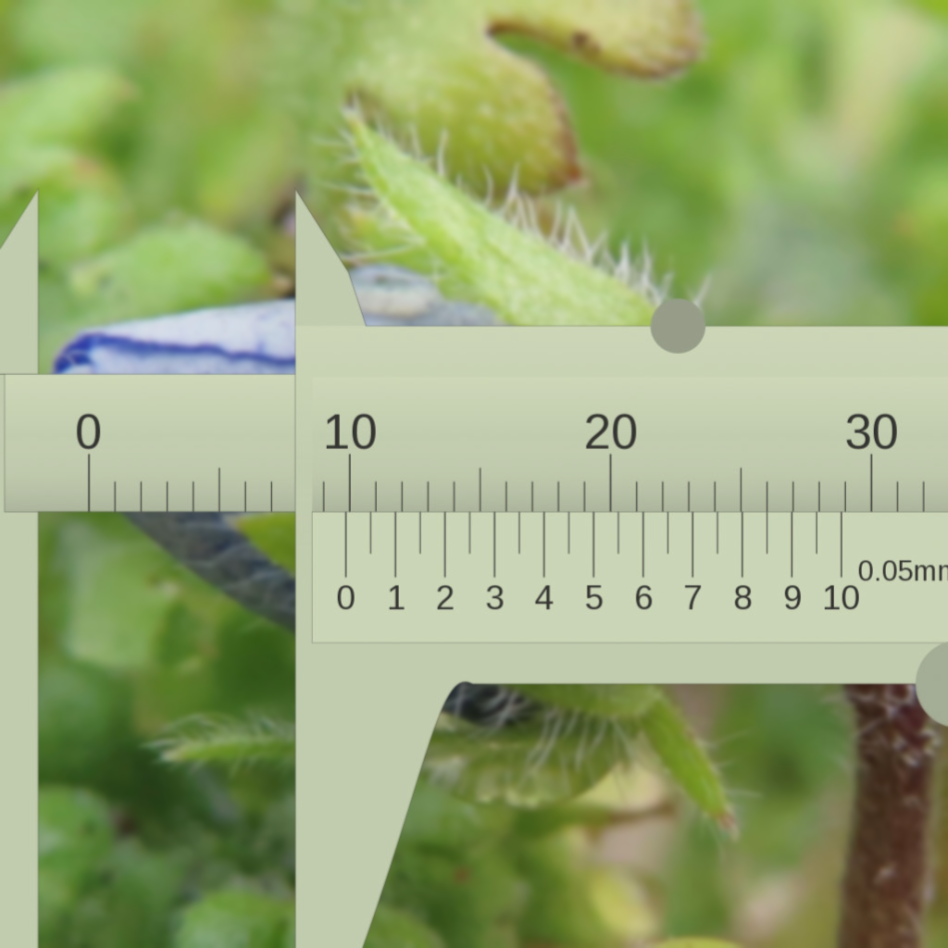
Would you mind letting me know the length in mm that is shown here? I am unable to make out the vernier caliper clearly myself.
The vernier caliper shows 9.85 mm
